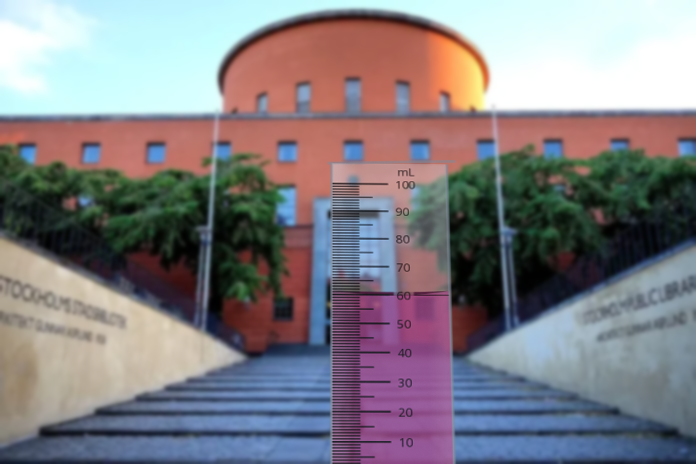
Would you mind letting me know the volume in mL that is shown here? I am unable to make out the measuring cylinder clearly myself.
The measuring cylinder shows 60 mL
